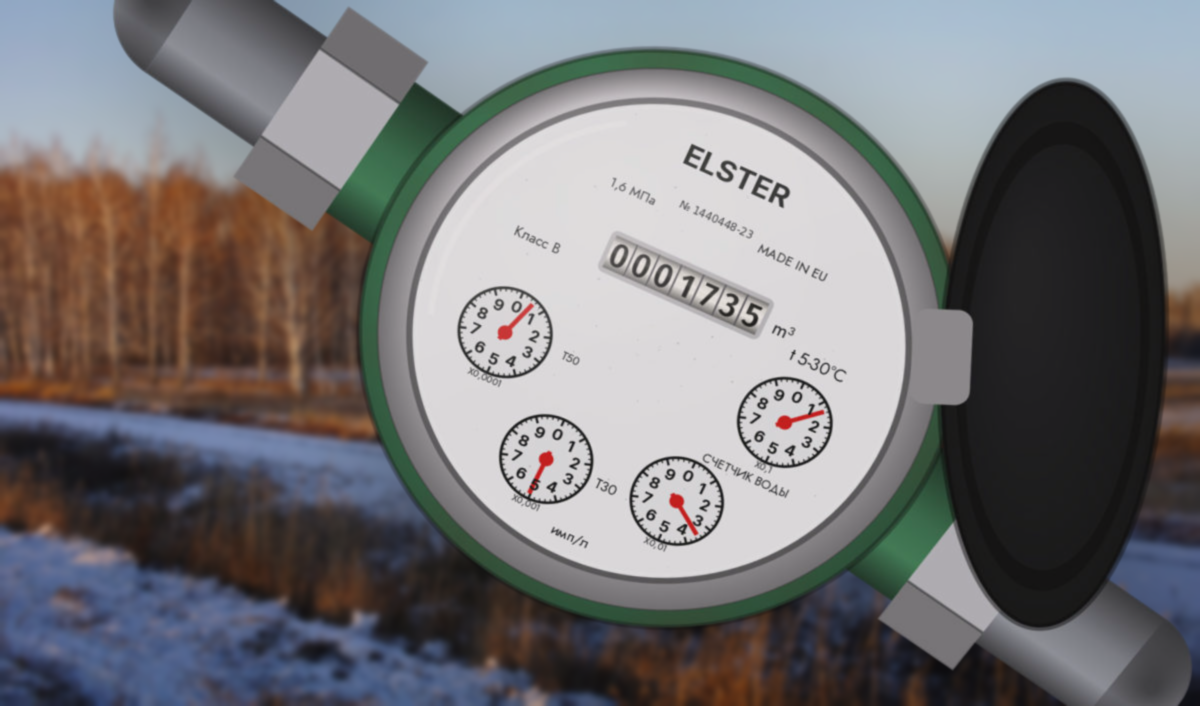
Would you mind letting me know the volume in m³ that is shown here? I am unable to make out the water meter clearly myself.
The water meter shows 1735.1350 m³
